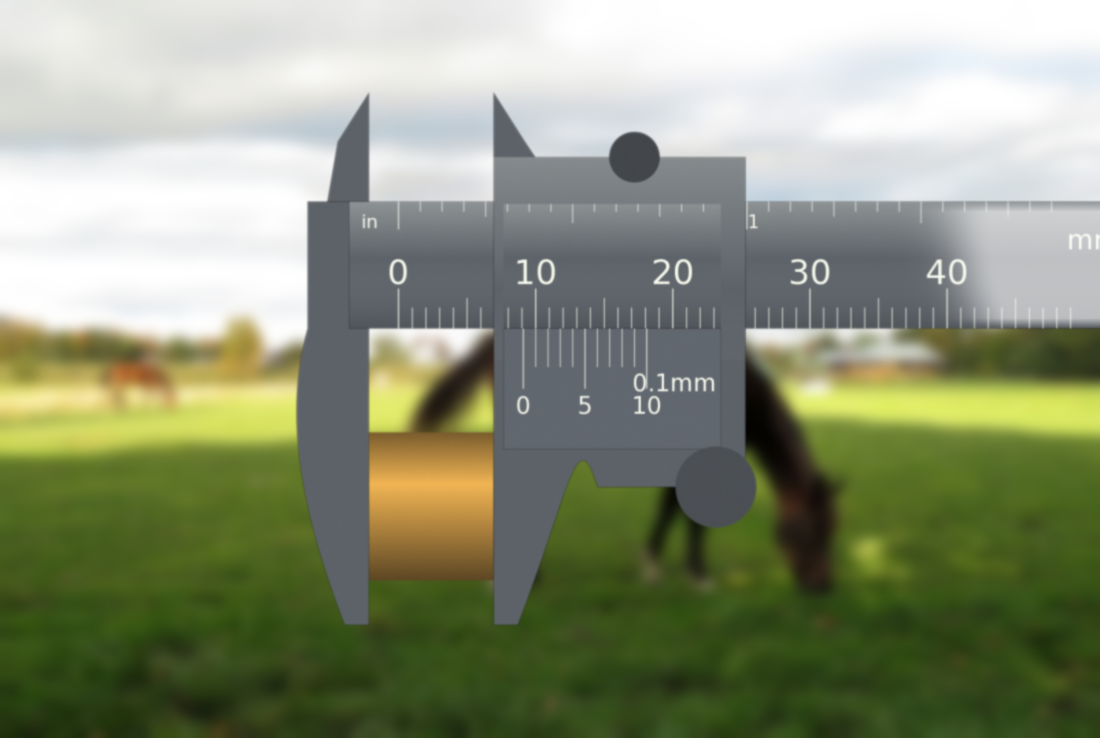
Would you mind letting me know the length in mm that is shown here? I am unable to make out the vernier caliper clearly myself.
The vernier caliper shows 9.1 mm
